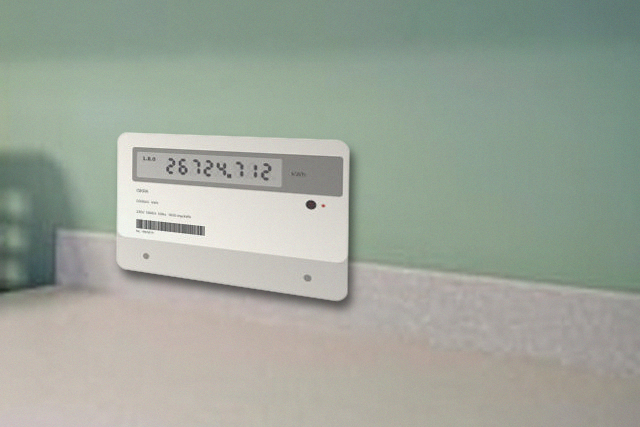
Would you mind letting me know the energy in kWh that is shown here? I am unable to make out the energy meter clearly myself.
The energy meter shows 26724.712 kWh
